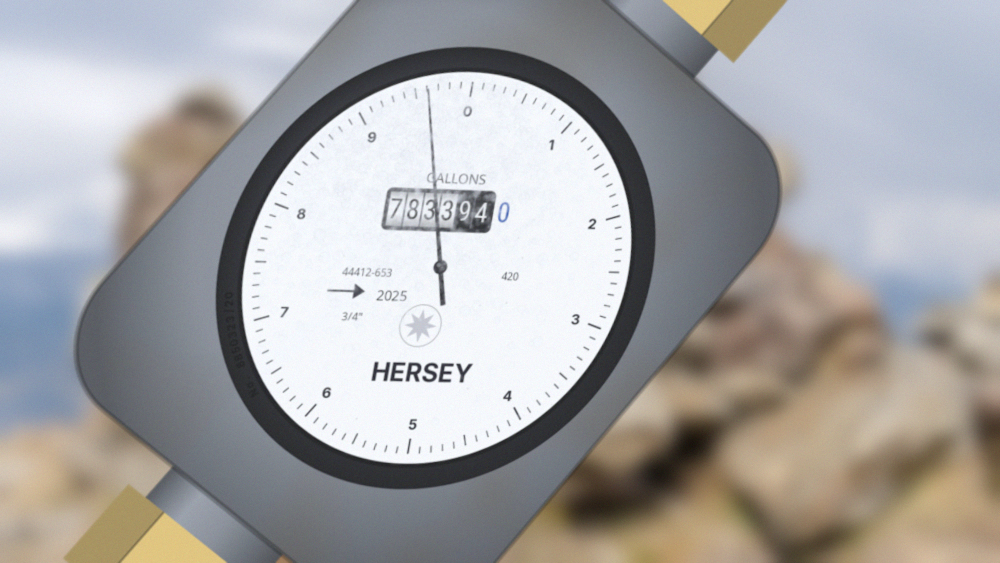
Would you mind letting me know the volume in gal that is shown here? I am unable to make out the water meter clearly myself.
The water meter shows 7833939.6 gal
